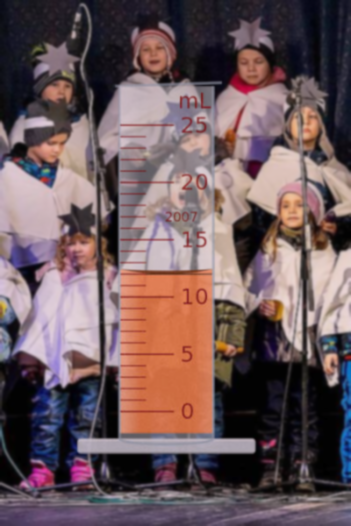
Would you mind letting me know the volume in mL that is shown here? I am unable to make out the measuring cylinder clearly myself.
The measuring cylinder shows 12 mL
